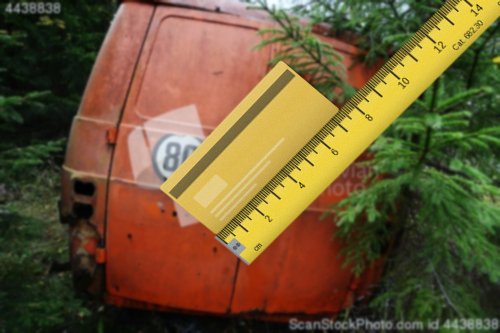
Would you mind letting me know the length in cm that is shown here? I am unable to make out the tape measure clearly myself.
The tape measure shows 7.5 cm
